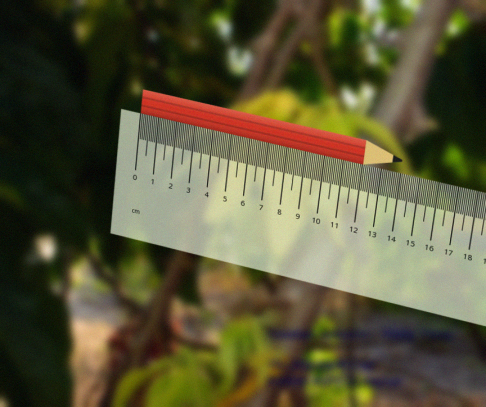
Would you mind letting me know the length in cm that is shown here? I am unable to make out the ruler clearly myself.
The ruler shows 14 cm
